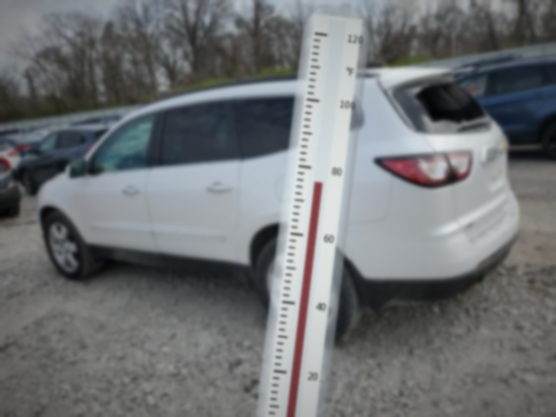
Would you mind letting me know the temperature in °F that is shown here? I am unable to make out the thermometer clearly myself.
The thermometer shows 76 °F
